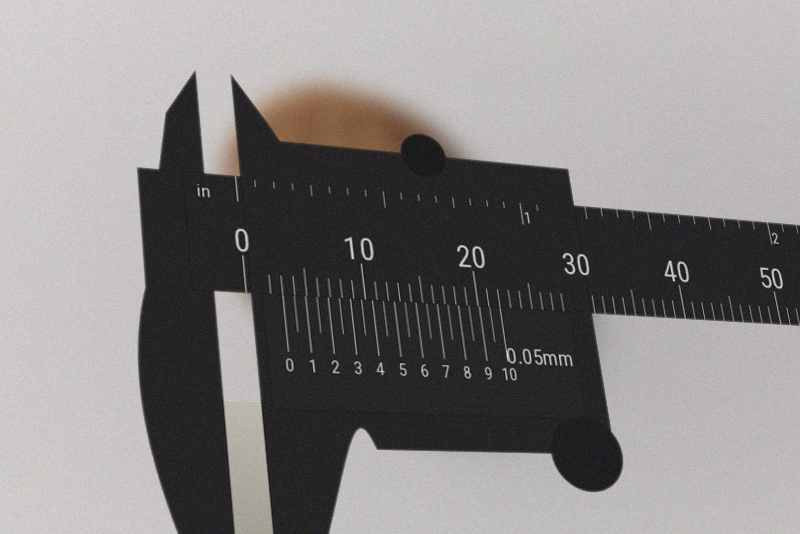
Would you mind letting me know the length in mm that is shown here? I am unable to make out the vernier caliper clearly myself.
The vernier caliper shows 3.0 mm
